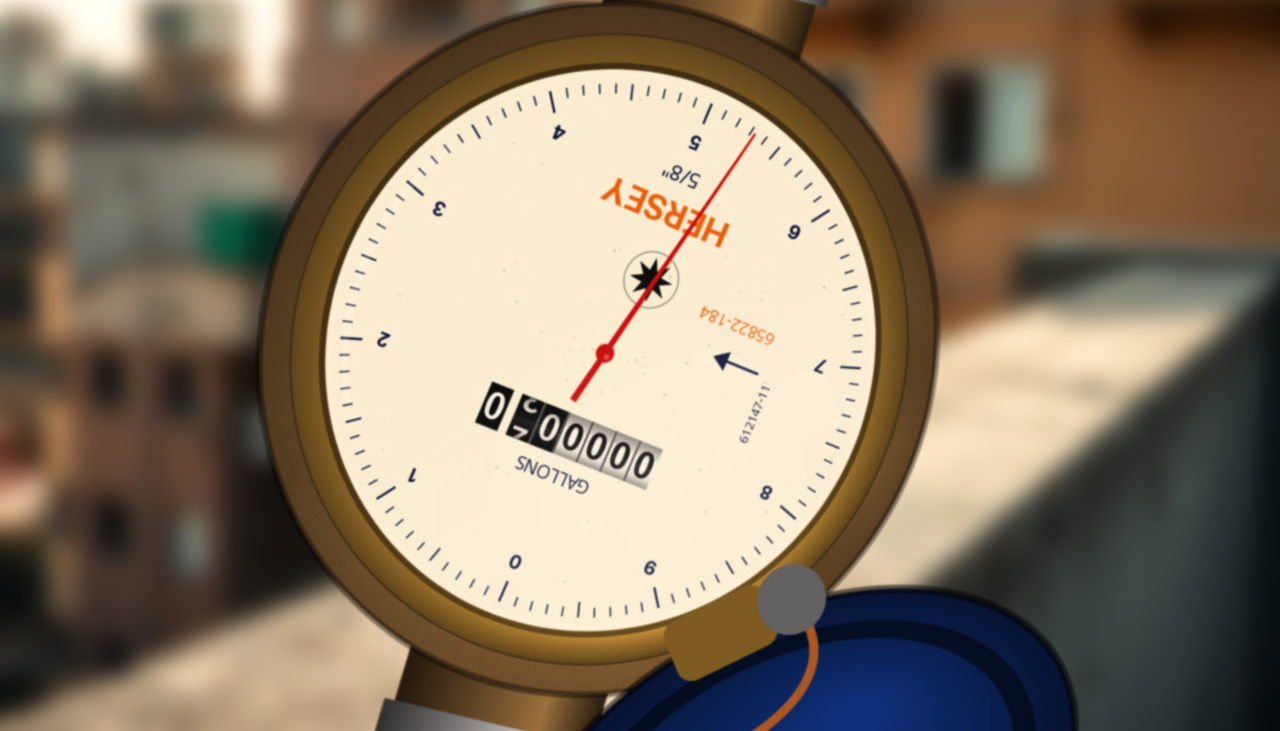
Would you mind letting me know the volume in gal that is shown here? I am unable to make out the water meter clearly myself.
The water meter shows 25.3 gal
